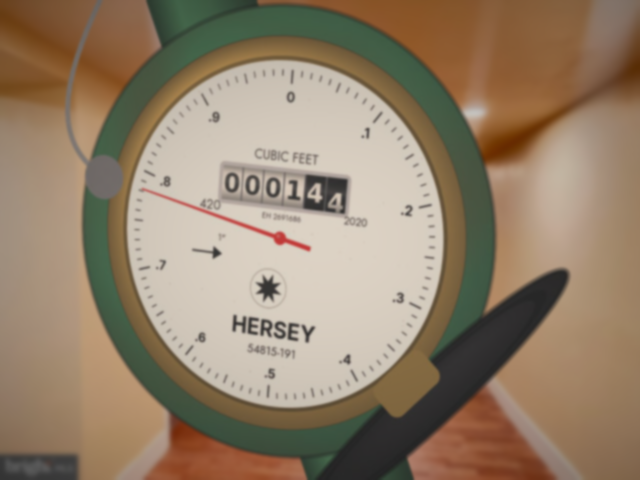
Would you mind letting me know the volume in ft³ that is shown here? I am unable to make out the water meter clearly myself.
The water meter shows 143.78 ft³
